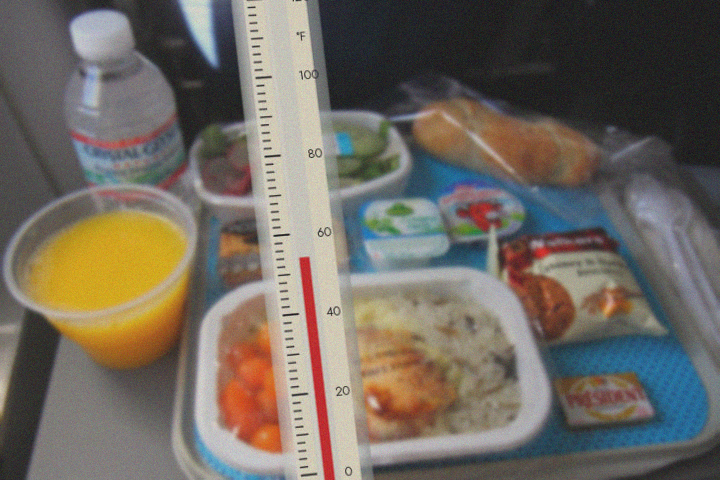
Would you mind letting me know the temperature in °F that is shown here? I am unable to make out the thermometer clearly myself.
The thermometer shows 54 °F
